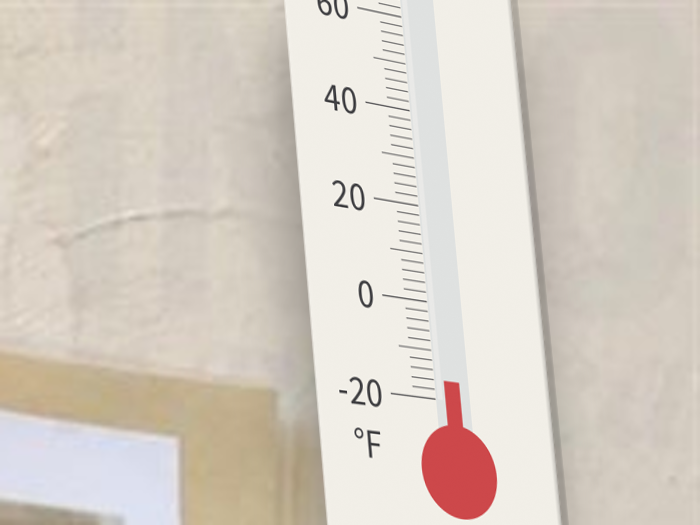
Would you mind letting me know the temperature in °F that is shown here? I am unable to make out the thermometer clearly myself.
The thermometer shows -16 °F
